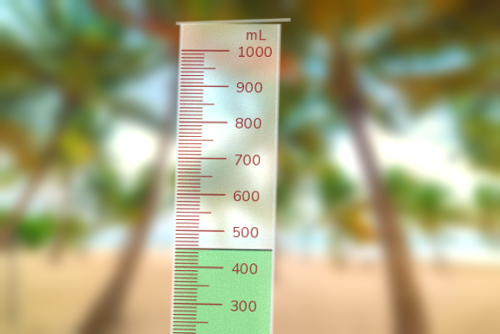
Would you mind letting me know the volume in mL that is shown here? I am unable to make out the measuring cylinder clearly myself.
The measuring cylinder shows 450 mL
